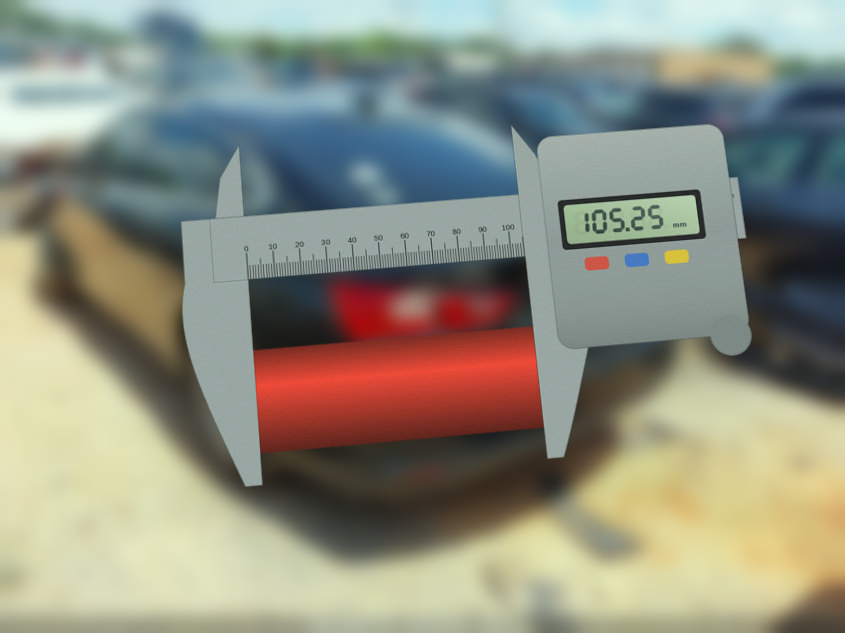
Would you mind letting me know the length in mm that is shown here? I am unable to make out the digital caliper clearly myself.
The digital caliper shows 105.25 mm
